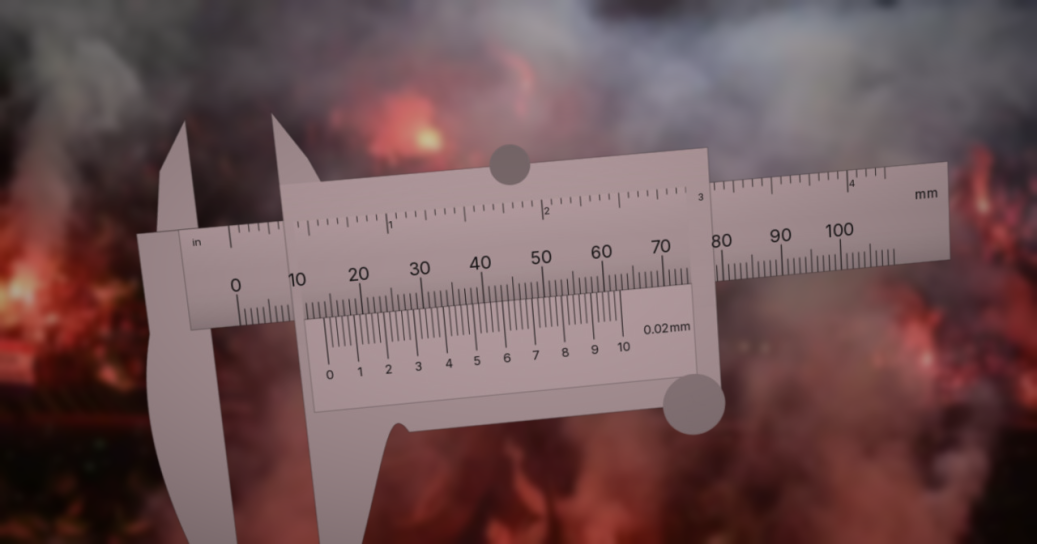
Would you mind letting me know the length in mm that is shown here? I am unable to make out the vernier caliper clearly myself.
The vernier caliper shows 13.6 mm
